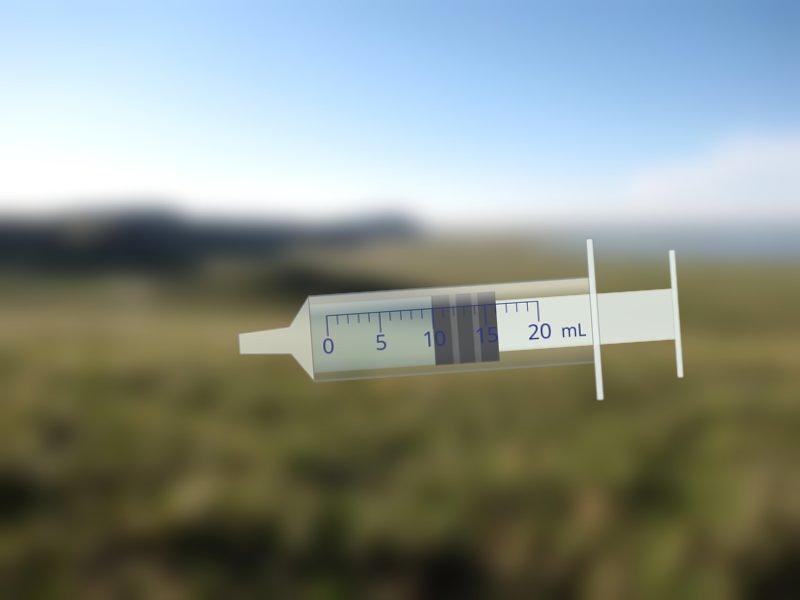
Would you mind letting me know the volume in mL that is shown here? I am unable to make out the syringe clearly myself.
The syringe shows 10 mL
